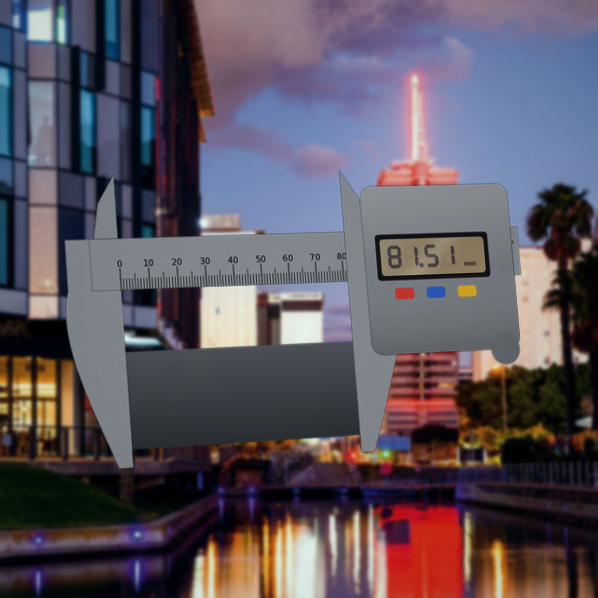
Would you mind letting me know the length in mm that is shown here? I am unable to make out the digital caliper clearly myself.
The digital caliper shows 81.51 mm
